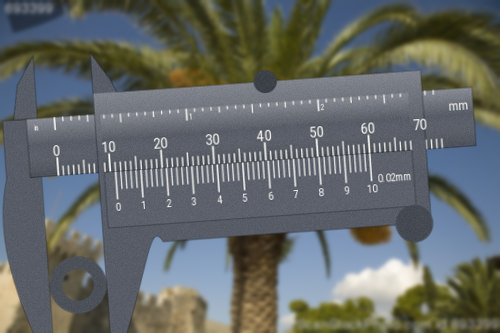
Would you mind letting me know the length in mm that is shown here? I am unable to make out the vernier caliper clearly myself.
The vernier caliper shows 11.0 mm
